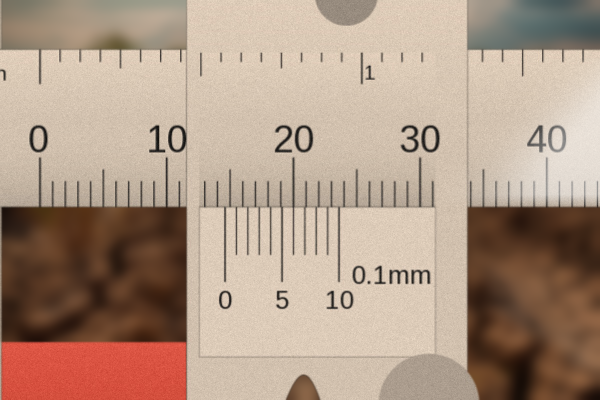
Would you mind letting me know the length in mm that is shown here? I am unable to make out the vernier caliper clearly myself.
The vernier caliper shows 14.6 mm
